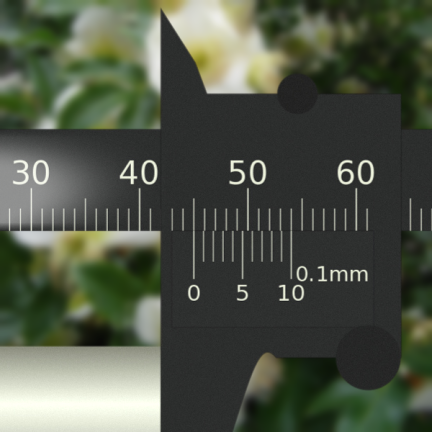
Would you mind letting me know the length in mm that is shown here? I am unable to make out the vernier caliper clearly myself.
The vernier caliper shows 45.0 mm
